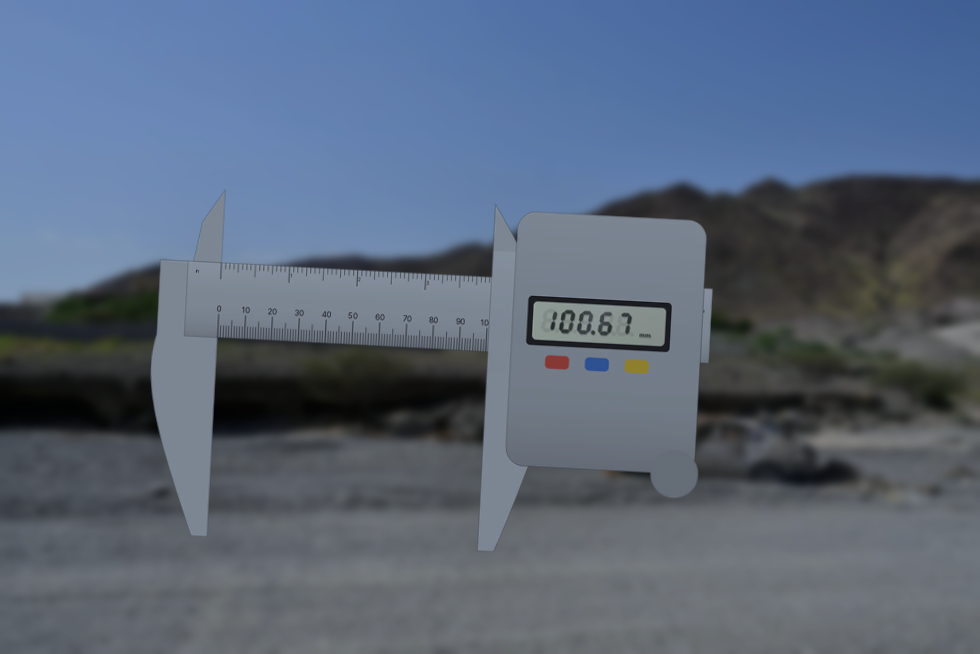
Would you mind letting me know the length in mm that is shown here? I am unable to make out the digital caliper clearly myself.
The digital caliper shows 100.67 mm
